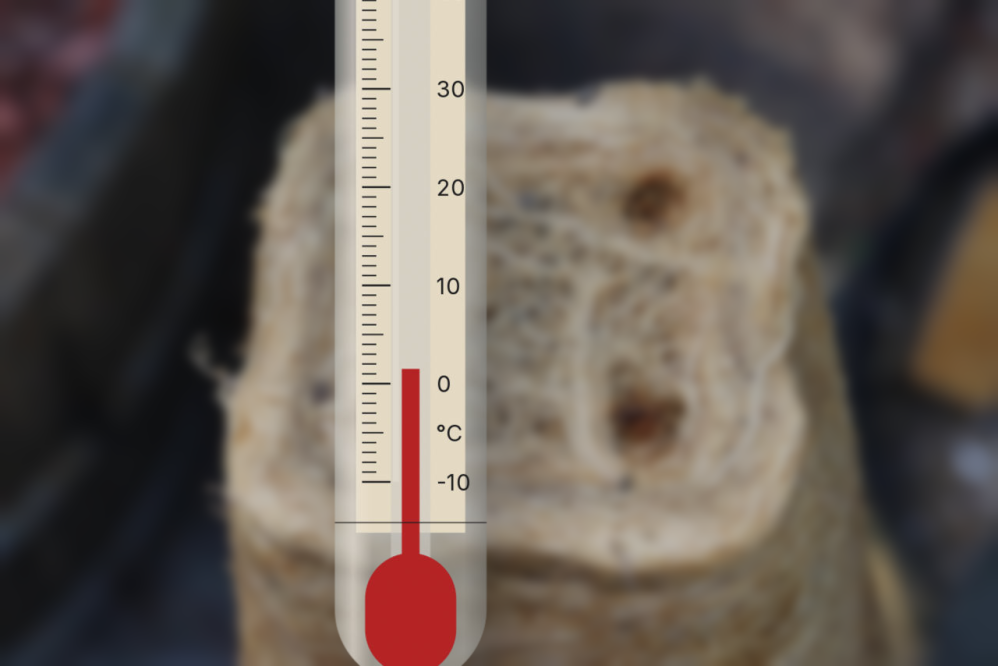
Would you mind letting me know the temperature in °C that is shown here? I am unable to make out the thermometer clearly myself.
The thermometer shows 1.5 °C
